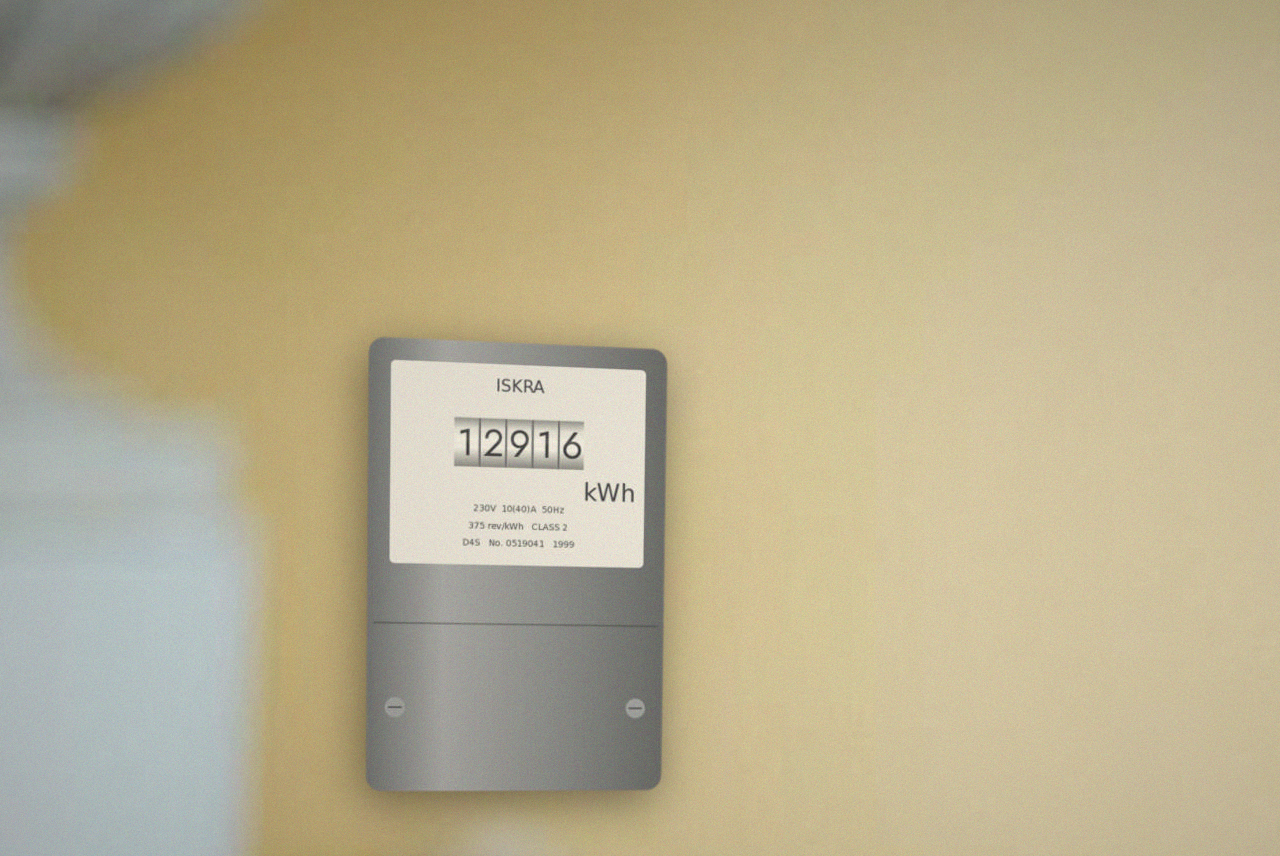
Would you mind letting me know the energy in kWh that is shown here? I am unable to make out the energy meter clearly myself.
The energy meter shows 12916 kWh
